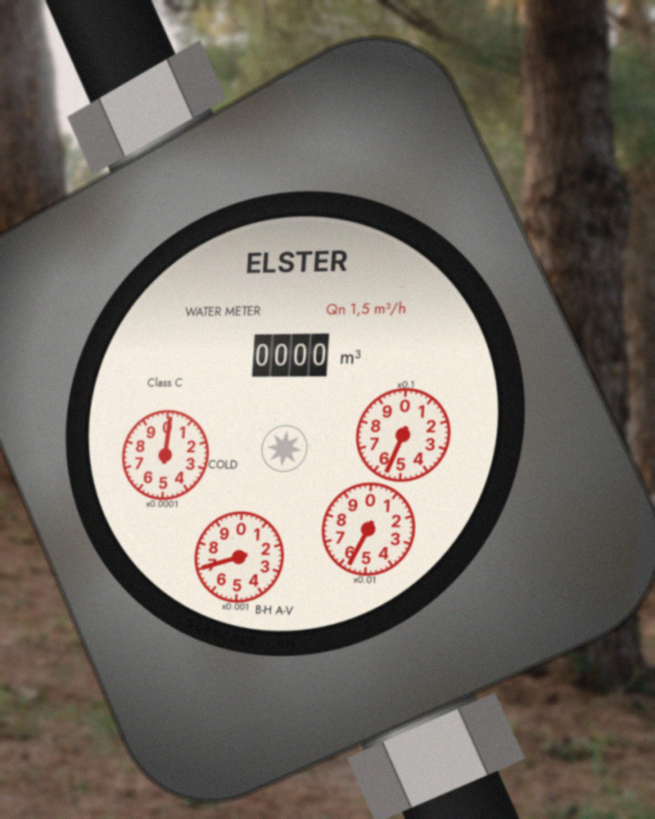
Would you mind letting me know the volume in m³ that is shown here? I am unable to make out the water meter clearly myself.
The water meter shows 0.5570 m³
